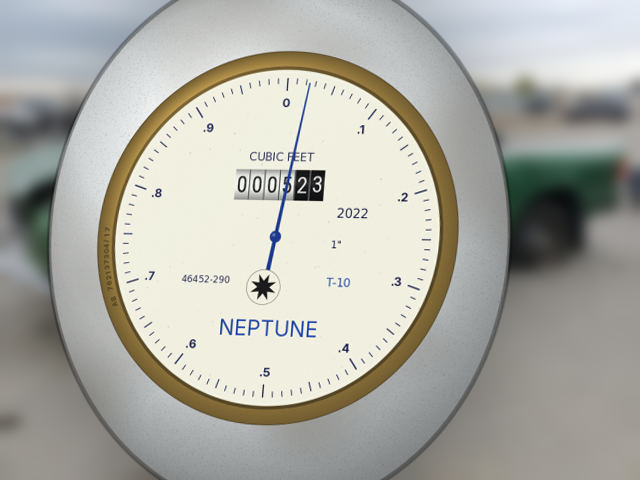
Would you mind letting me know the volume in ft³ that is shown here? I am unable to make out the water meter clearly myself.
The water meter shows 523.02 ft³
